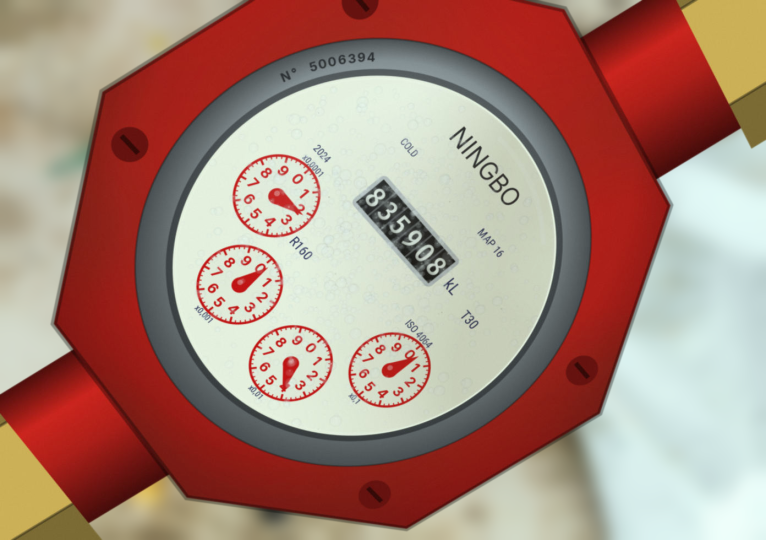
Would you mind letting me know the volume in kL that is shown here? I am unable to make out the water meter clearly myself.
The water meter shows 835908.0402 kL
